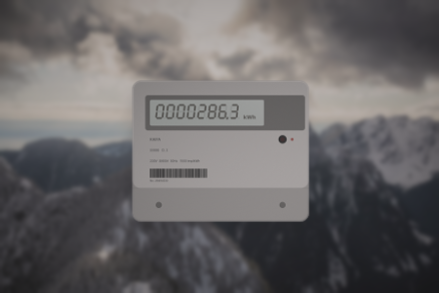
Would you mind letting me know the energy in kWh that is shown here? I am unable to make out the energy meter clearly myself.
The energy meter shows 286.3 kWh
